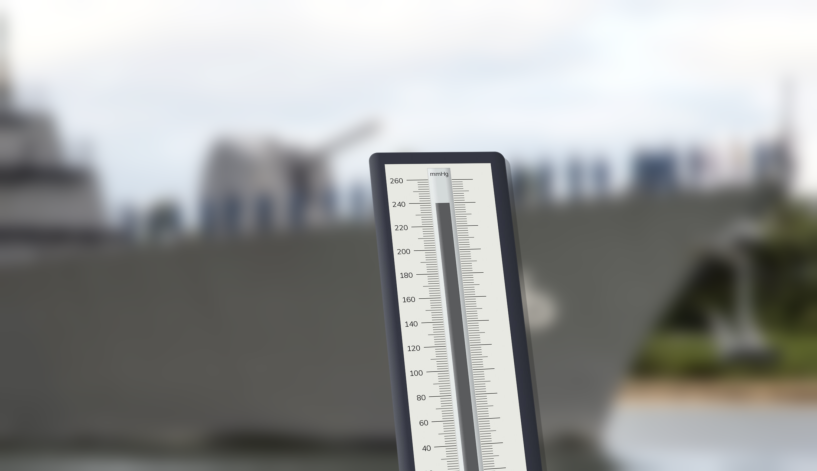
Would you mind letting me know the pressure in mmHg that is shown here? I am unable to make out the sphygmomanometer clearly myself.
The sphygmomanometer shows 240 mmHg
